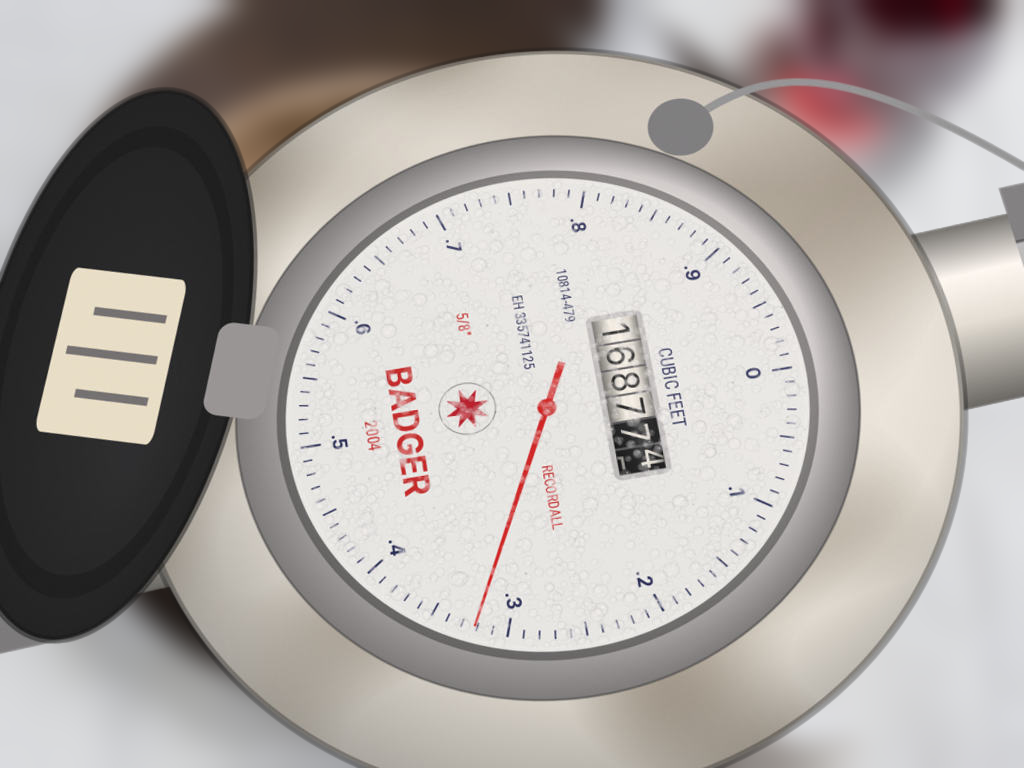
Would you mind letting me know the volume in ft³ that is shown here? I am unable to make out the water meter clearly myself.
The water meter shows 168774.32 ft³
